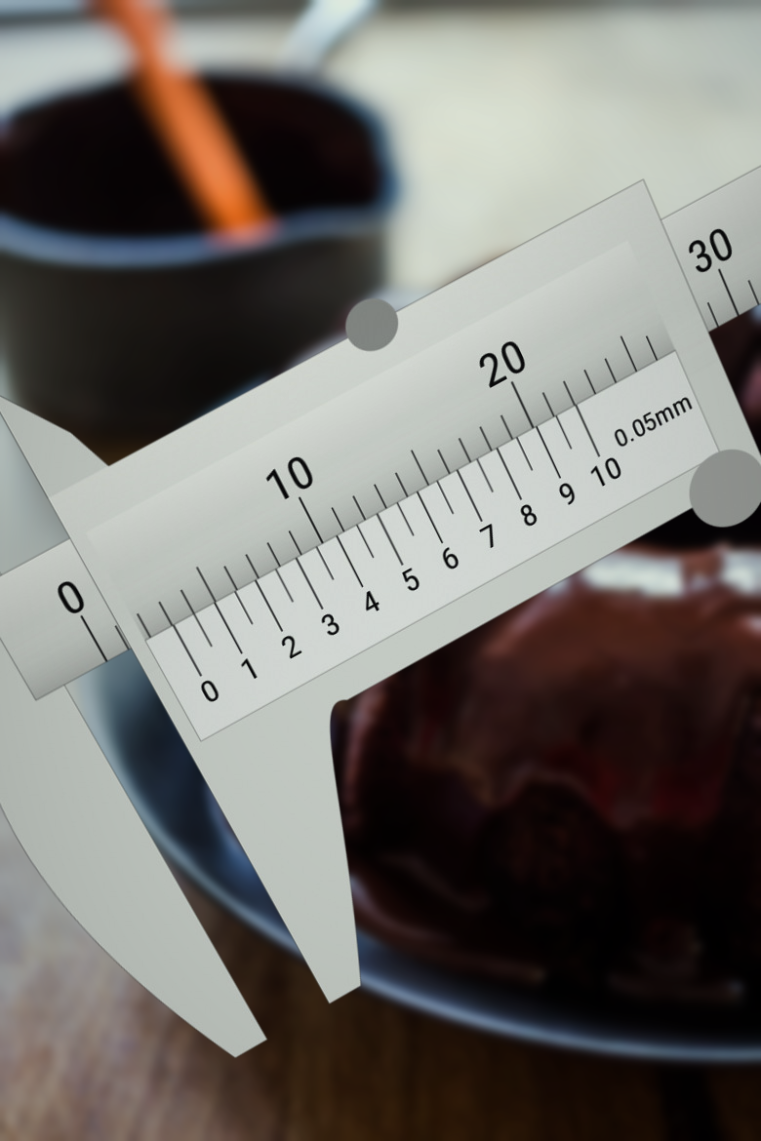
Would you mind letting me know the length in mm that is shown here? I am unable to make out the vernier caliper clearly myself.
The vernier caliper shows 3.05 mm
